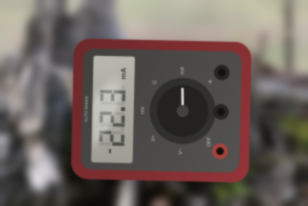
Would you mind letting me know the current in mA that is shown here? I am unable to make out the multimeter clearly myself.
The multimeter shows -22.3 mA
